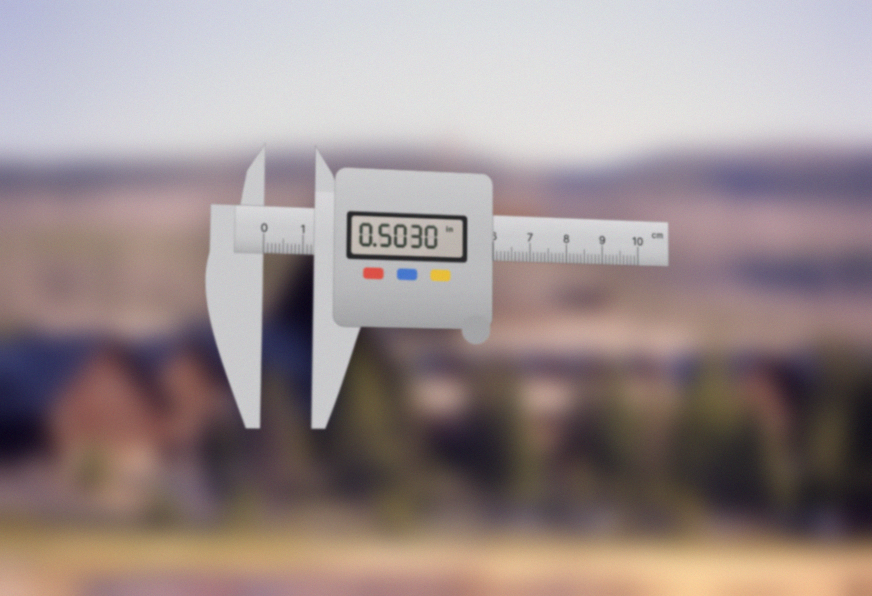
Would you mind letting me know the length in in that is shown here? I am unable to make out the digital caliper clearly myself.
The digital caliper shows 0.5030 in
